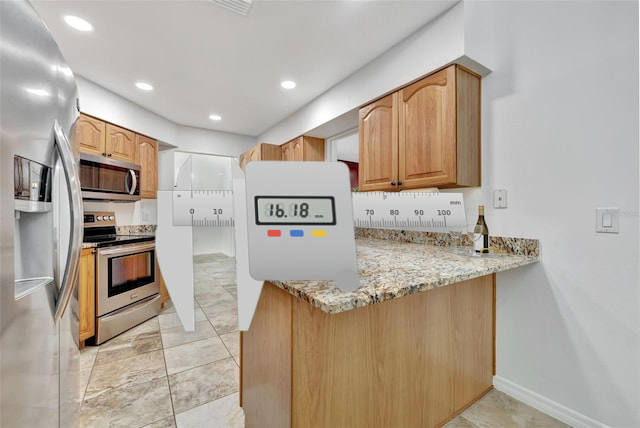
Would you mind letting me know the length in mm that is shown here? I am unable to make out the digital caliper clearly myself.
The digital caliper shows 16.18 mm
